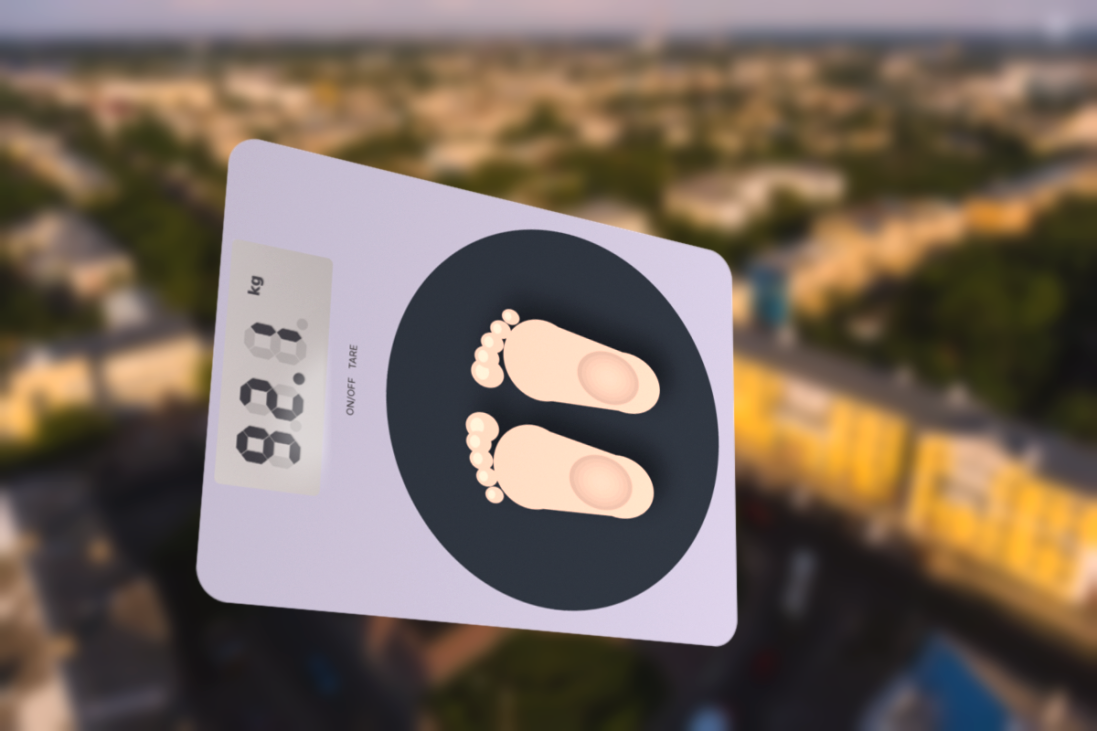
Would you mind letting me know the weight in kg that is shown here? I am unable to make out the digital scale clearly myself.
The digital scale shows 92.1 kg
